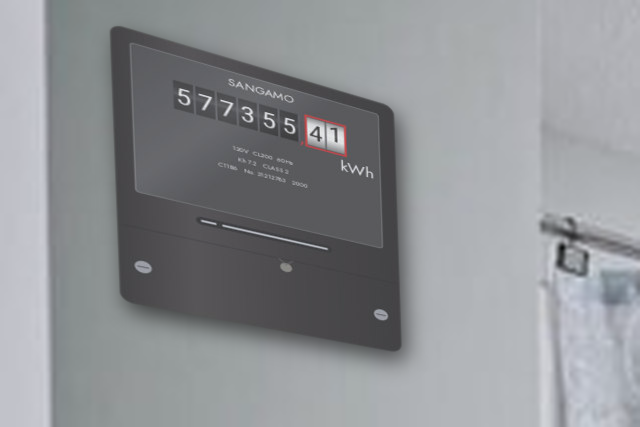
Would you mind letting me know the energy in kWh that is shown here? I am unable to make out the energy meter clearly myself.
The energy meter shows 577355.41 kWh
